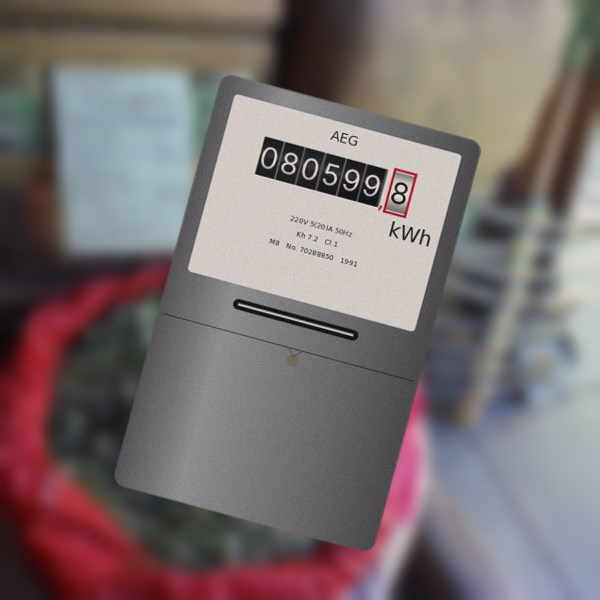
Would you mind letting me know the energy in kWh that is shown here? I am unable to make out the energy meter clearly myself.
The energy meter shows 80599.8 kWh
